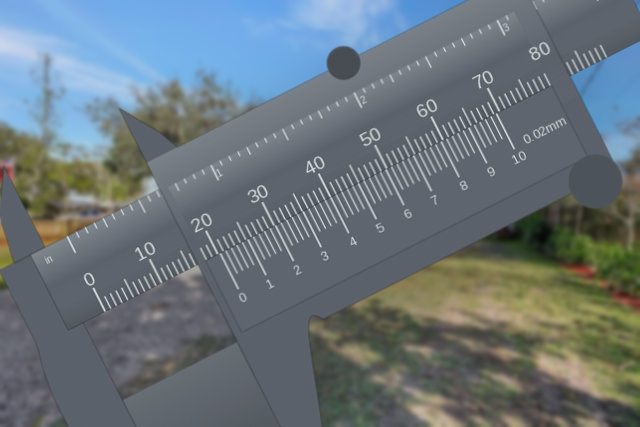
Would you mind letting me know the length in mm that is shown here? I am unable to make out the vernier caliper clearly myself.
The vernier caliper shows 20.4 mm
